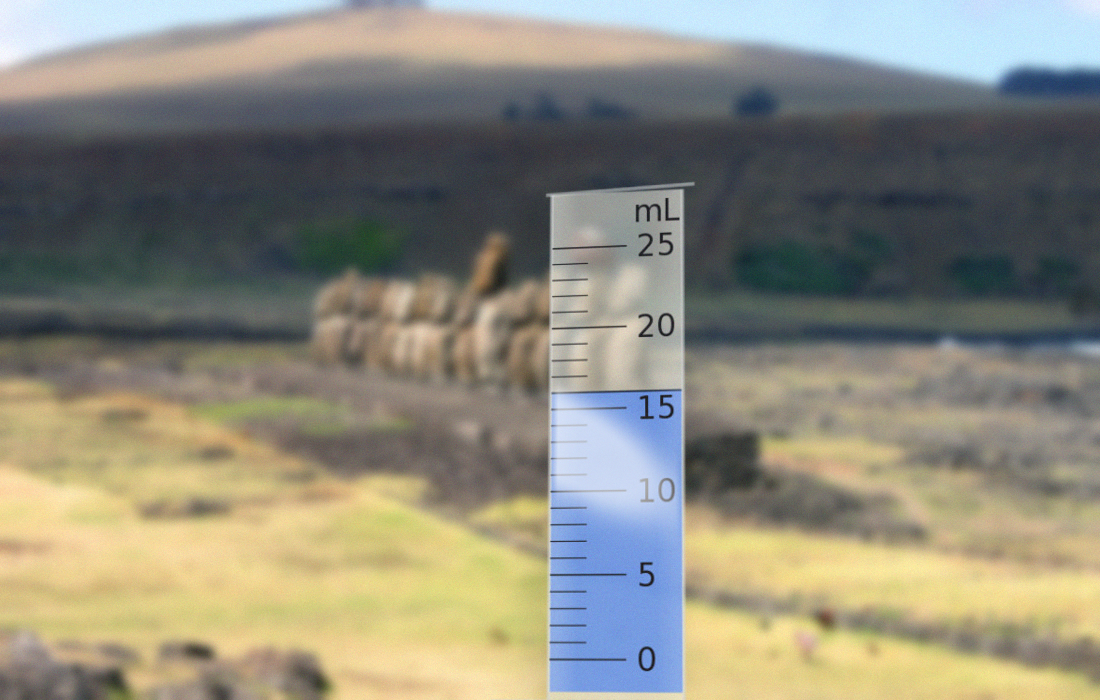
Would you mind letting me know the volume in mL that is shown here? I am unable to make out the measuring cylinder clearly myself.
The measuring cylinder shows 16 mL
